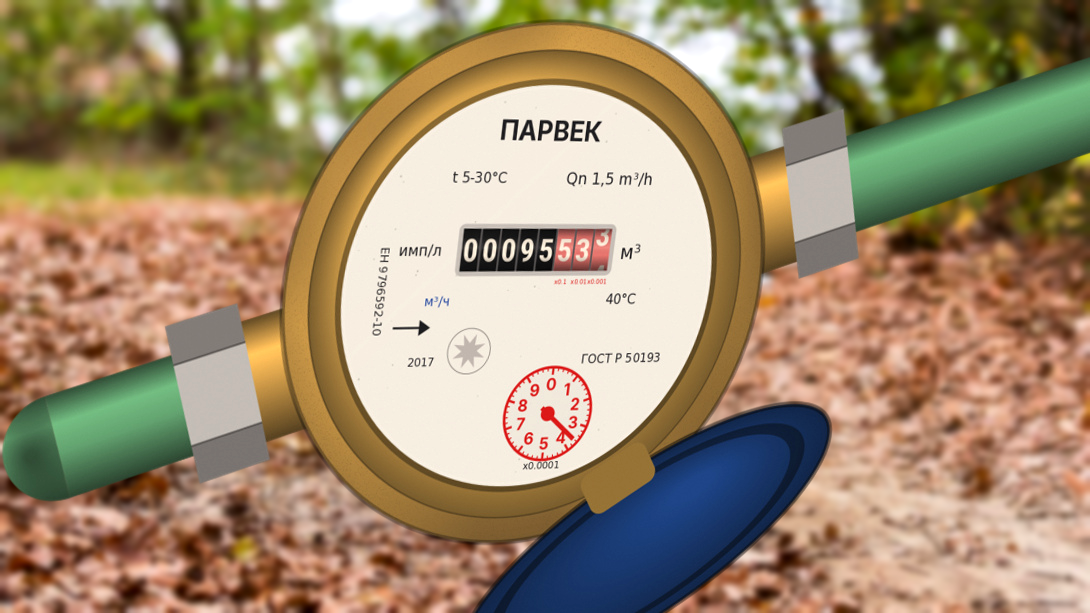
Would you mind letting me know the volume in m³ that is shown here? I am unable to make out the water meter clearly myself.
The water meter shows 95.5333 m³
